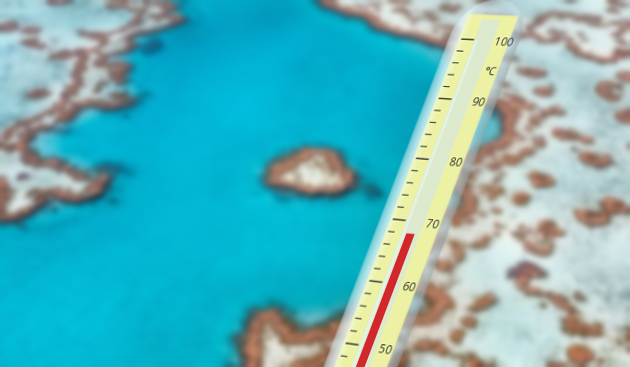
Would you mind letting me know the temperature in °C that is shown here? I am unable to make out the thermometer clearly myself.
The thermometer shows 68 °C
